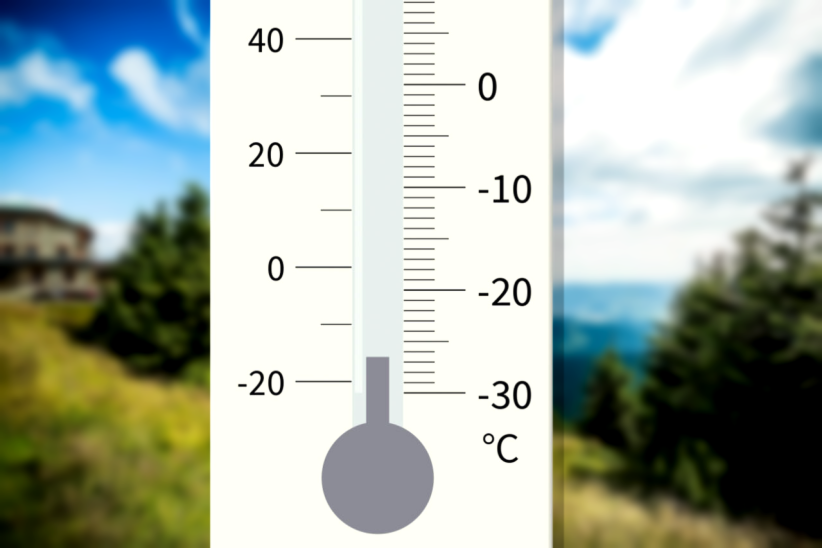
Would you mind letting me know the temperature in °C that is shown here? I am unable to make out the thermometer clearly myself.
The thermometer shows -26.5 °C
